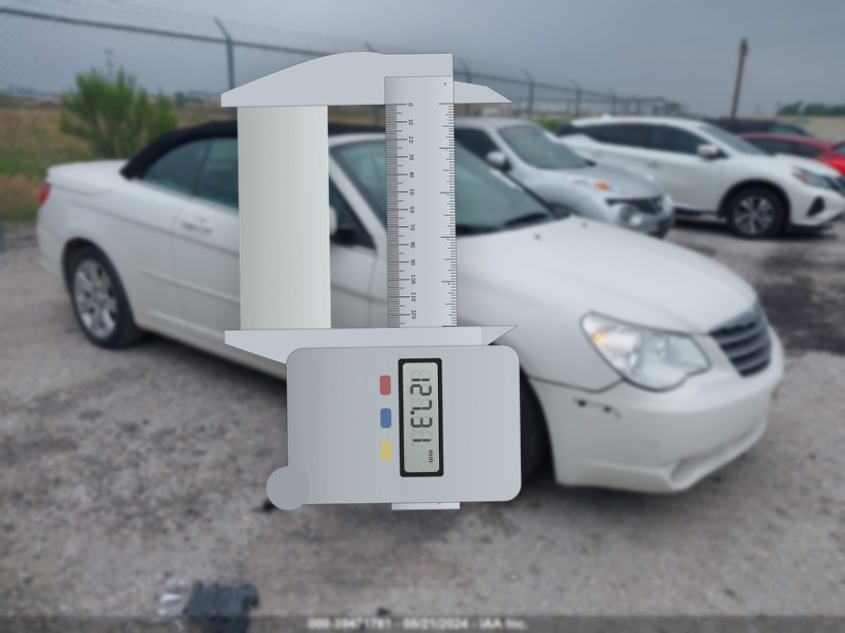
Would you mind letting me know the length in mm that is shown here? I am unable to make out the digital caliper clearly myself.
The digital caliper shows 127.31 mm
